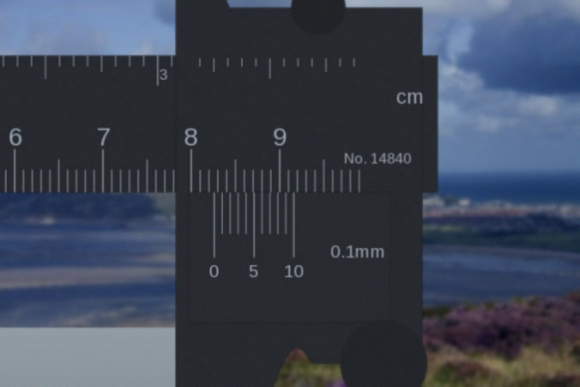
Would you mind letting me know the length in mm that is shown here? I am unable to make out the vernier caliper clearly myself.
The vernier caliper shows 82.6 mm
